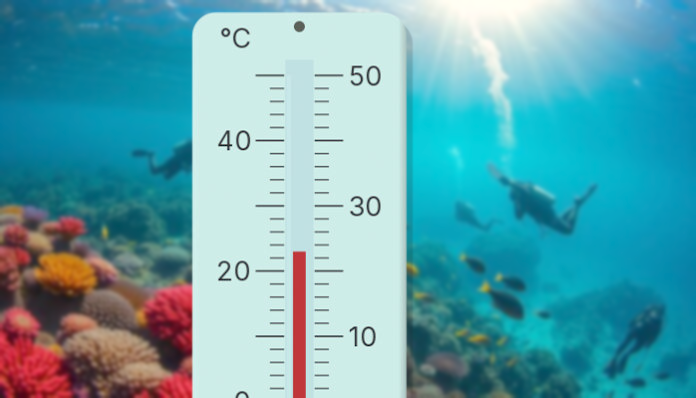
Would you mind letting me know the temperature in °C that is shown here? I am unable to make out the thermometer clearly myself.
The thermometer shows 23 °C
